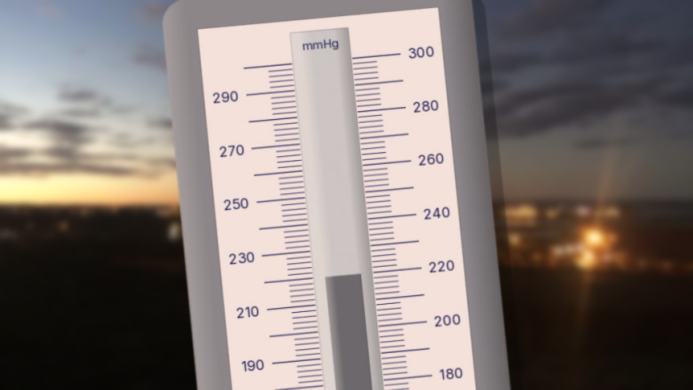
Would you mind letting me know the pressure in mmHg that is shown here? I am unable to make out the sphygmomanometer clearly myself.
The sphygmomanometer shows 220 mmHg
